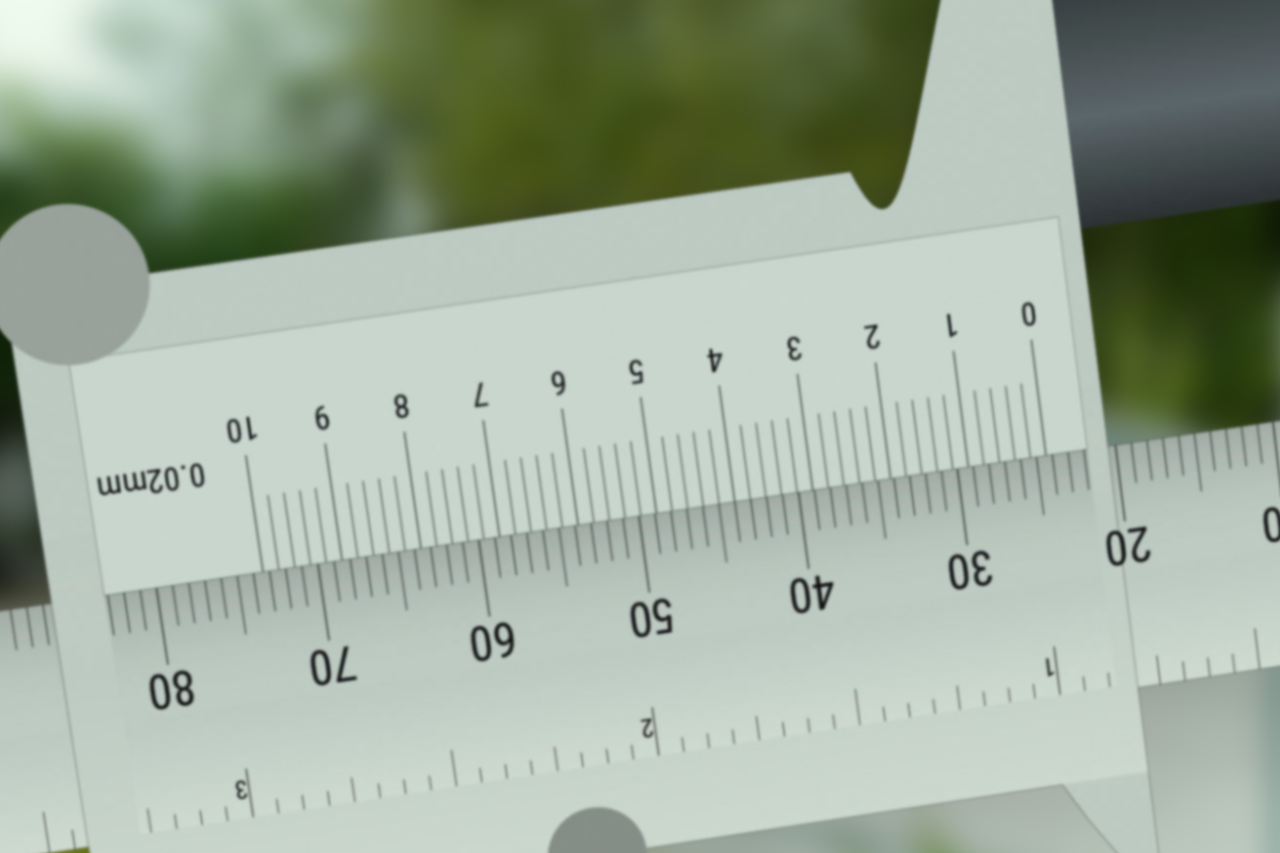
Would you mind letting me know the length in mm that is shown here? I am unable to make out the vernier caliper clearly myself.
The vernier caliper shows 24.4 mm
